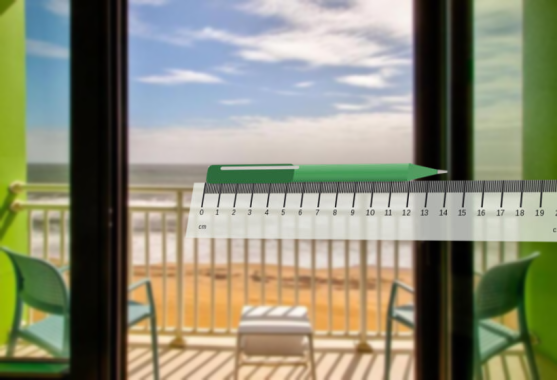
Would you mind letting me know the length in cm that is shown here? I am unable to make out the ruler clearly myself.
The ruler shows 14 cm
